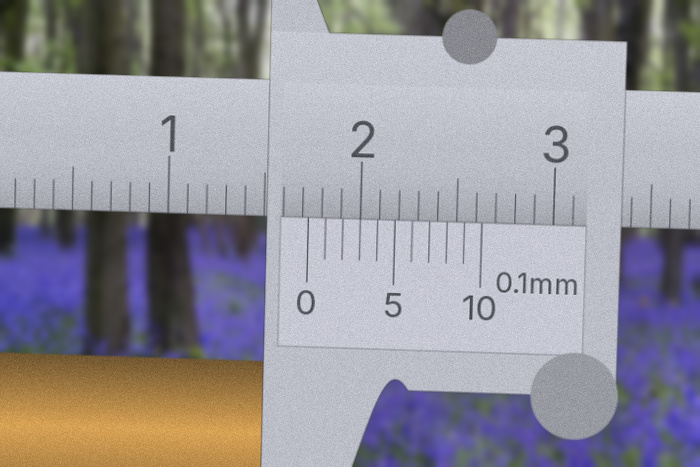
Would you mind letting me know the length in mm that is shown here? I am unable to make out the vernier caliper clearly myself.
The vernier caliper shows 17.3 mm
